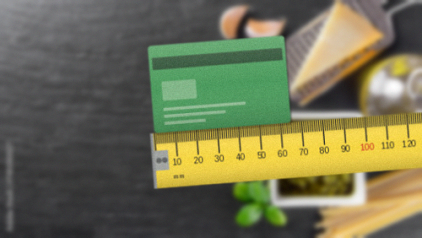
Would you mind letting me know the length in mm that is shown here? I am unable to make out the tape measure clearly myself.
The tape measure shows 65 mm
